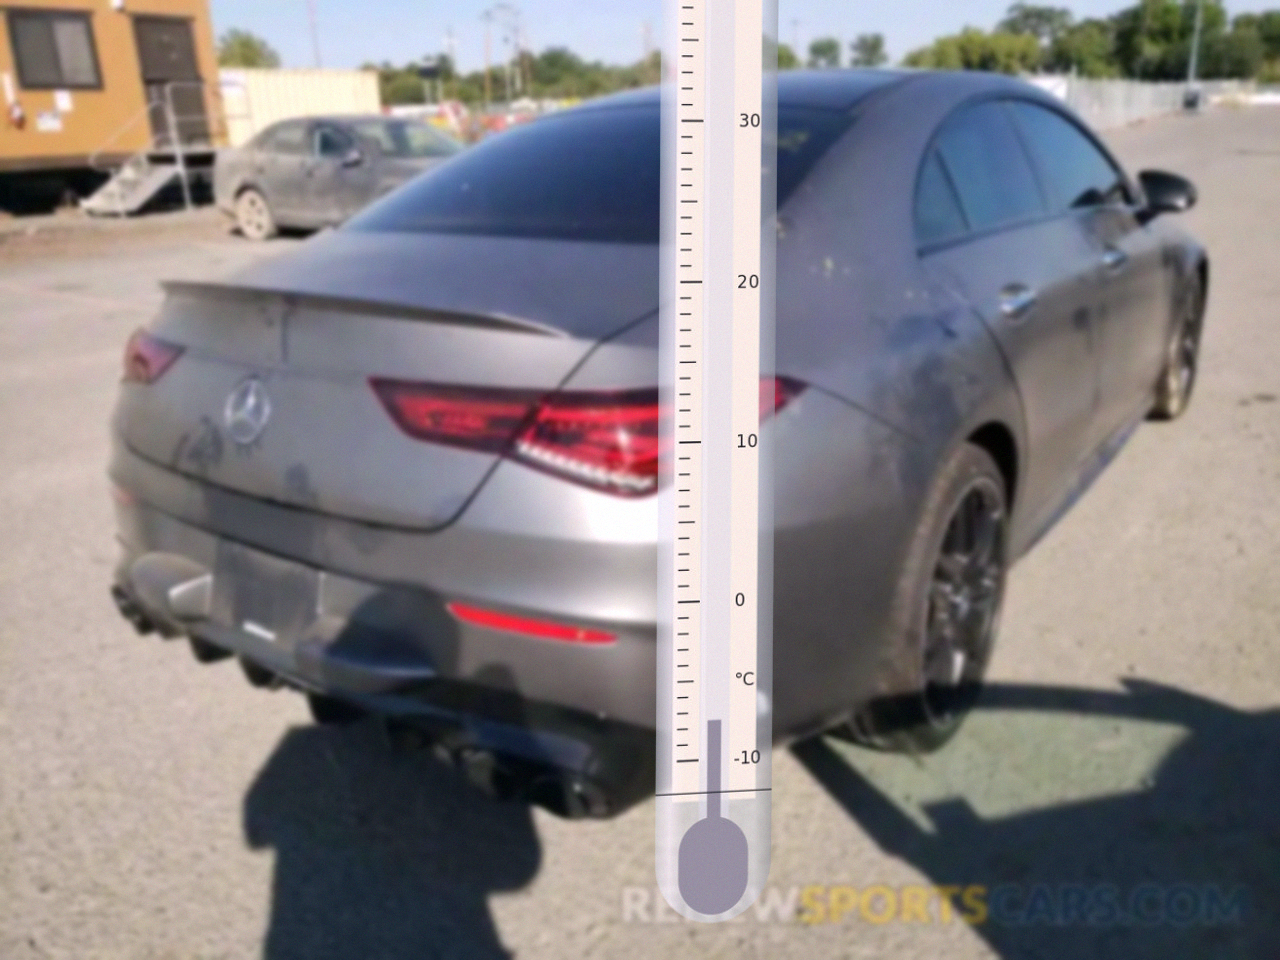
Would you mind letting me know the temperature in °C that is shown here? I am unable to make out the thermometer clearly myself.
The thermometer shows -7.5 °C
